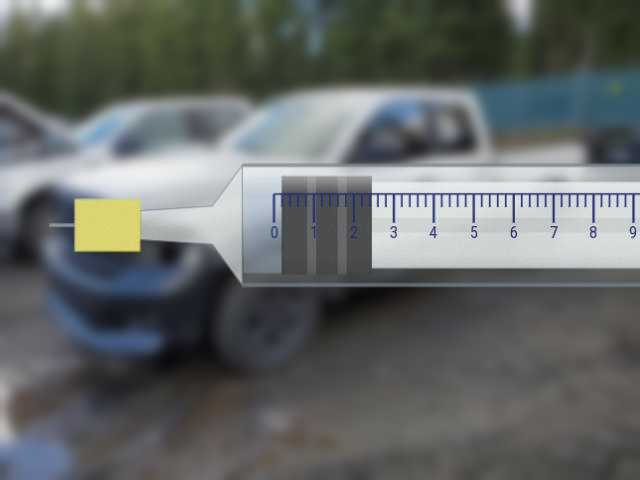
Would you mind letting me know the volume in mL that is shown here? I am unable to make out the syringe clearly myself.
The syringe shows 0.2 mL
